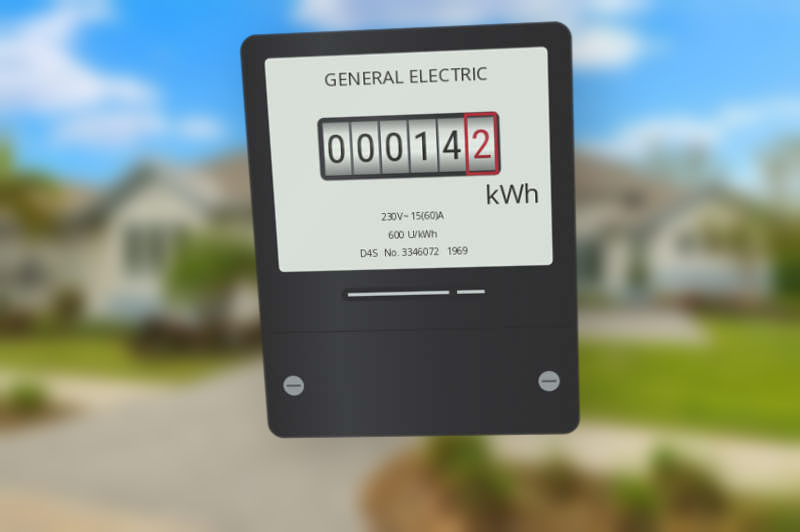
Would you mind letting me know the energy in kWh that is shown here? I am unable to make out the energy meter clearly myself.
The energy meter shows 14.2 kWh
